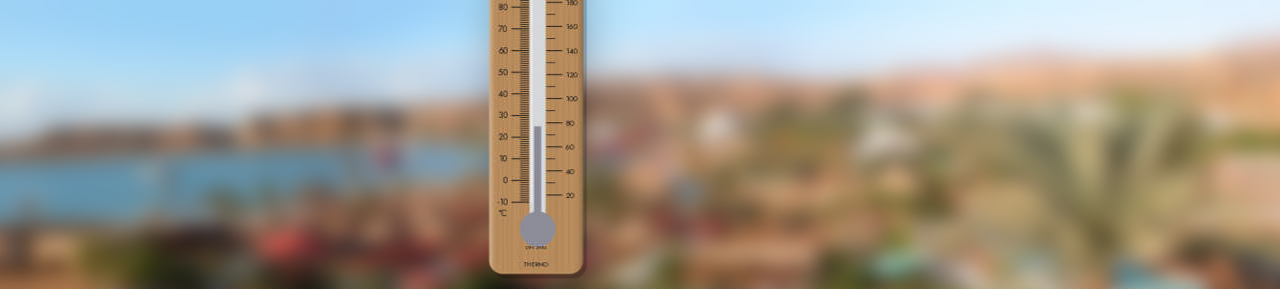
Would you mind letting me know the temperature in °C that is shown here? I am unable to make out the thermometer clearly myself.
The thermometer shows 25 °C
